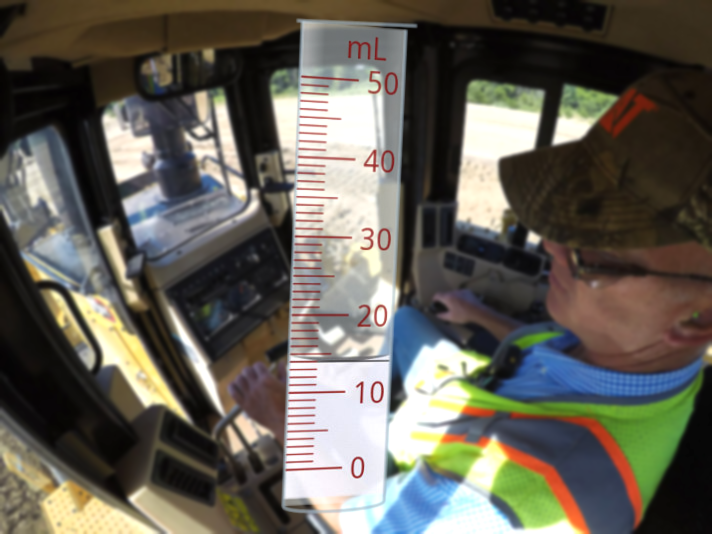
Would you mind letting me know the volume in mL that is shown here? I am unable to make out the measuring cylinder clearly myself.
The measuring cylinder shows 14 mL
